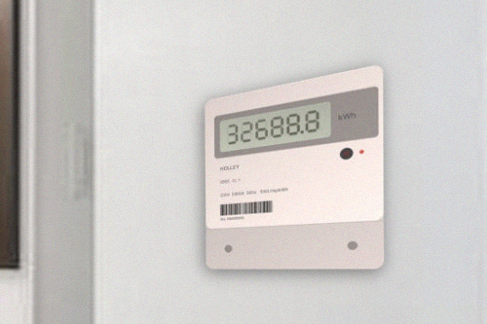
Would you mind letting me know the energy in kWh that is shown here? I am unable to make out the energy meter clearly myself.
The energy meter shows 32688.8 kWh
